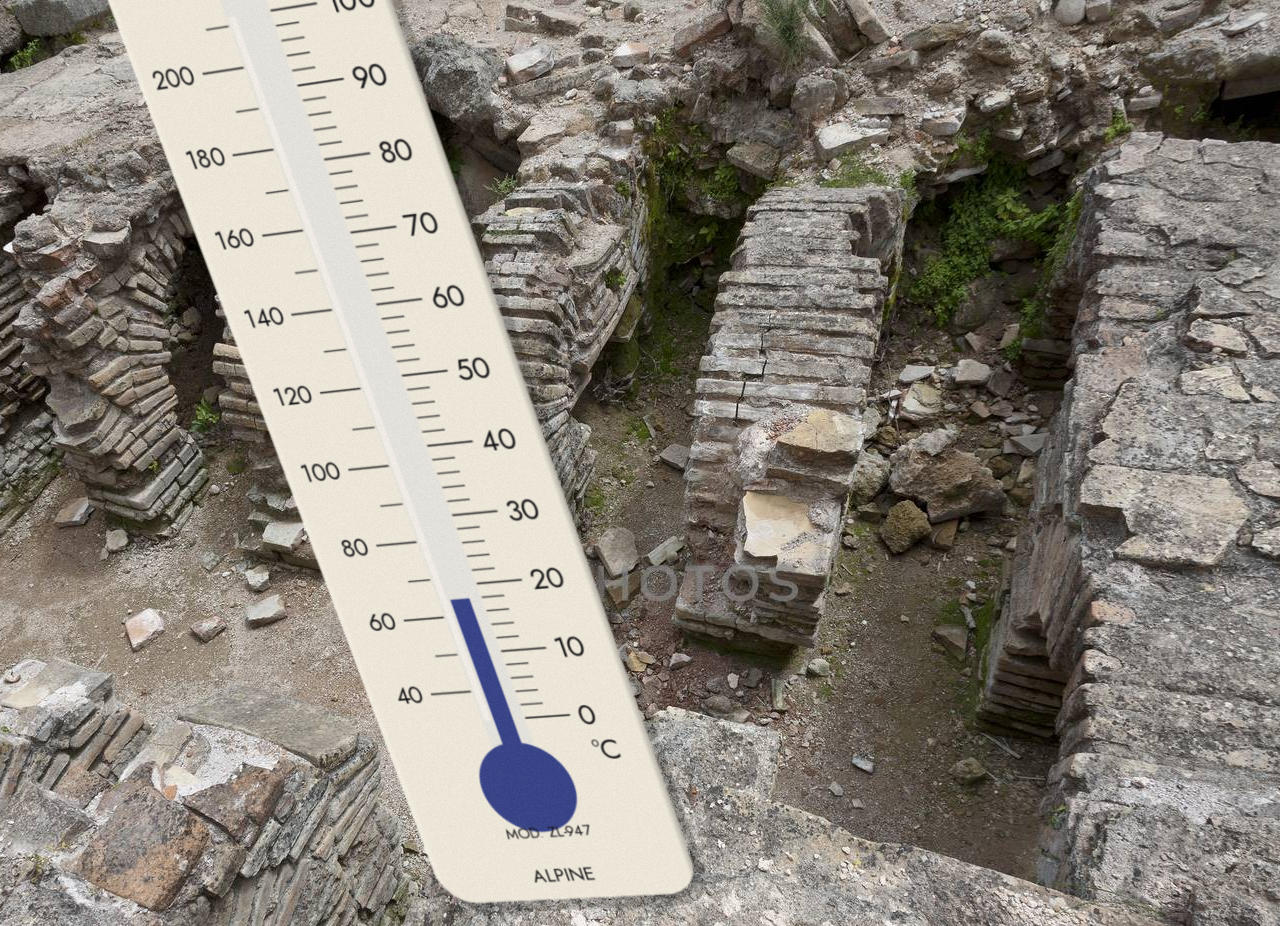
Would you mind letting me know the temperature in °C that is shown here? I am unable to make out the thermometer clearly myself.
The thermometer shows 18 °C
